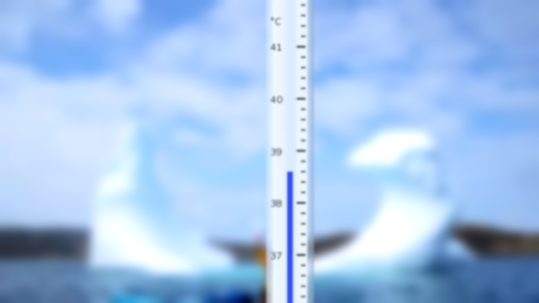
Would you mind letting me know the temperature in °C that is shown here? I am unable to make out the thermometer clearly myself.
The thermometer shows 38.6 °C
